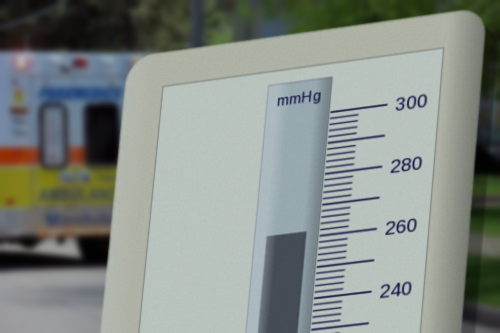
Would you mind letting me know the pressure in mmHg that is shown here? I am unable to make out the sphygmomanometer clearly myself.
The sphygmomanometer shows 262 mmHg
